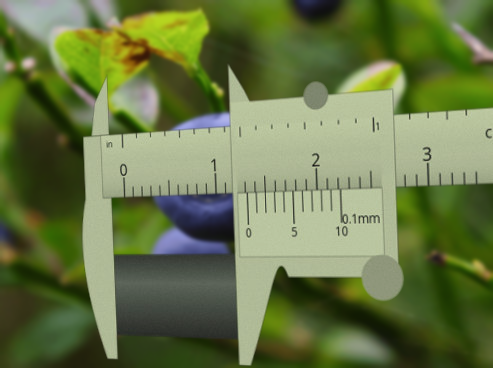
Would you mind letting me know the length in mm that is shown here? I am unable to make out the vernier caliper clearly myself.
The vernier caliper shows 13.2 mm
